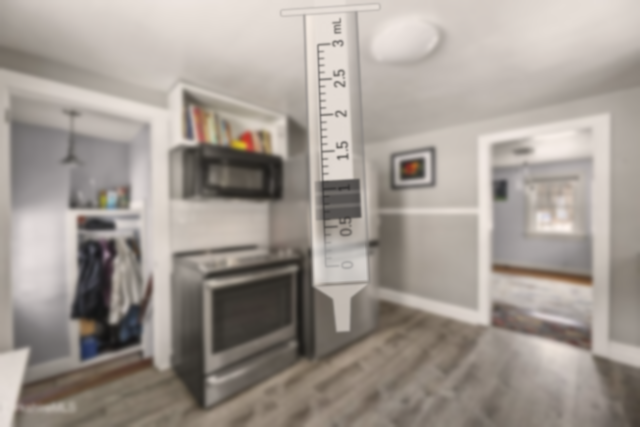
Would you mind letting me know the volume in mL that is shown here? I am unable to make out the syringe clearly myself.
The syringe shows 0.6 mL
